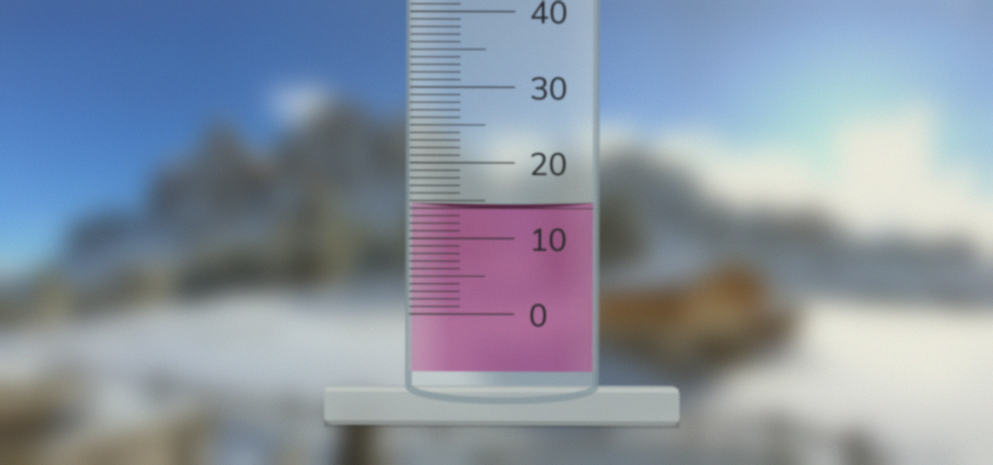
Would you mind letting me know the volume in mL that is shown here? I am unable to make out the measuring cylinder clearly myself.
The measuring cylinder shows 14 mL
